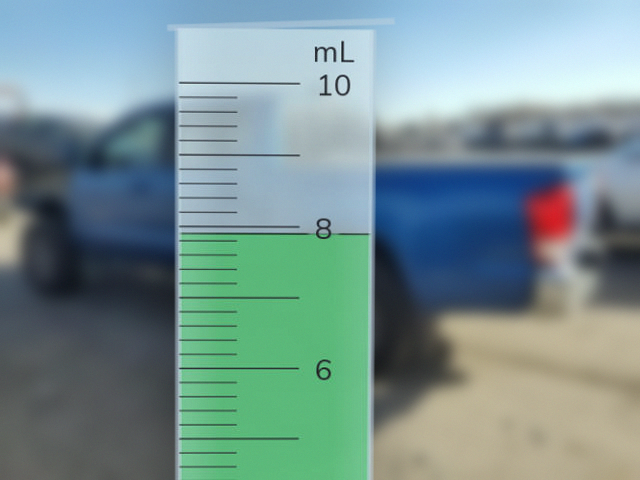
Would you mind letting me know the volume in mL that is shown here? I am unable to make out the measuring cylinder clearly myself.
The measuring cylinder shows 7.9 mL
